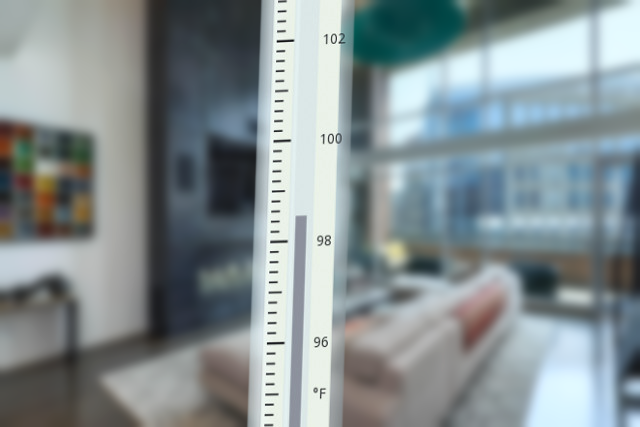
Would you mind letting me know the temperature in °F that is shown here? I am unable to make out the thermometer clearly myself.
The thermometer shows 98.5 °F
